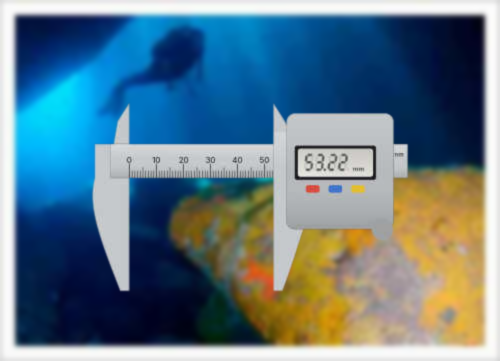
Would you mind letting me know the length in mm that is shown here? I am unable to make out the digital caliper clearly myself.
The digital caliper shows 53.22 mm
